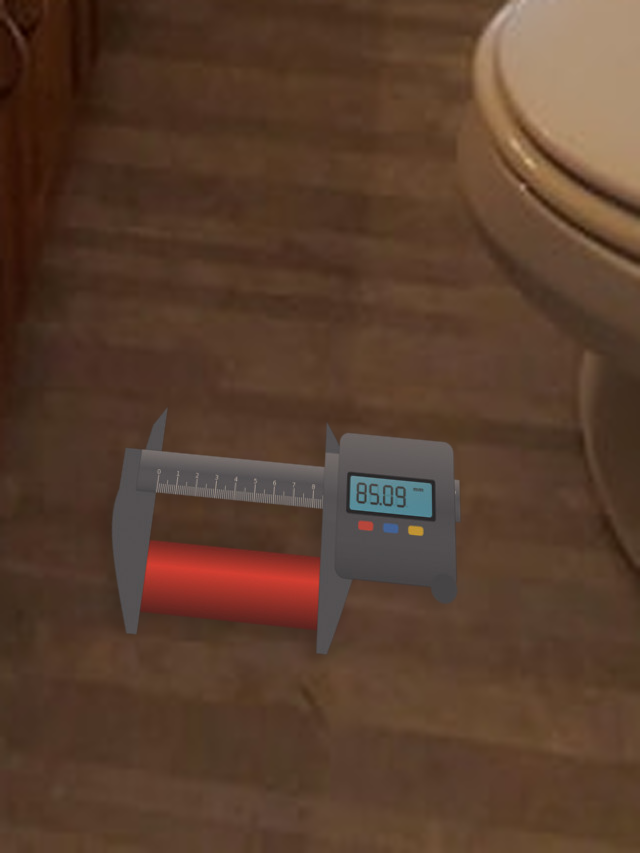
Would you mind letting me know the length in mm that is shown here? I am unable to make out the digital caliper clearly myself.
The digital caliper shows 85.09 mm
